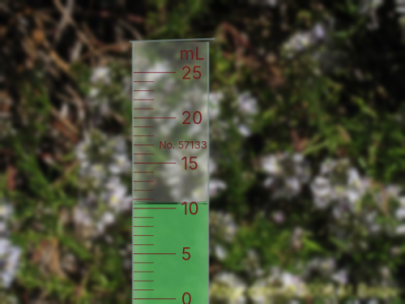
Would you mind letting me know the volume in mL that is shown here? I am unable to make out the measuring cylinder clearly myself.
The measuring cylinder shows 10.5 mL
